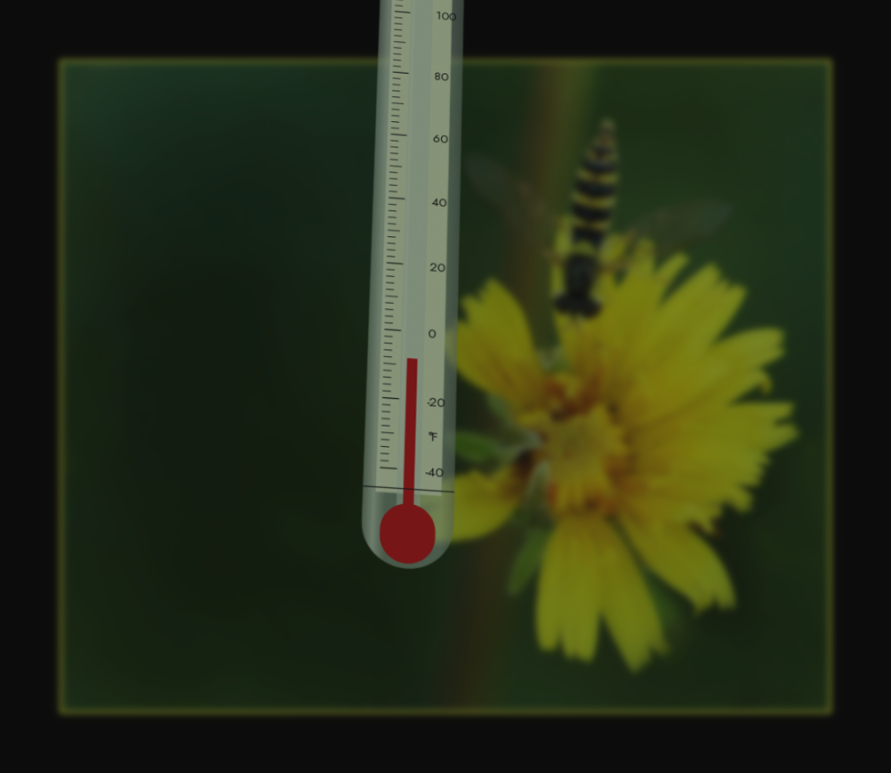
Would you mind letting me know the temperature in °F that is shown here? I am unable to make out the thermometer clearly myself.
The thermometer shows -8 °F
